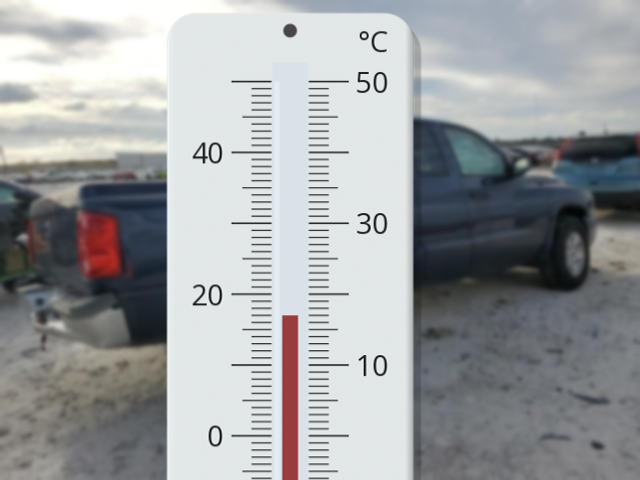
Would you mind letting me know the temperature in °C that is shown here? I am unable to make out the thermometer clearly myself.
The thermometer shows 17 °C
